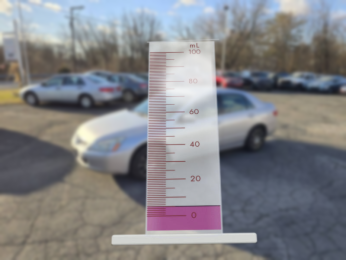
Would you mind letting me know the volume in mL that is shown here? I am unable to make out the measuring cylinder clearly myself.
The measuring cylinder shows 5 mL
